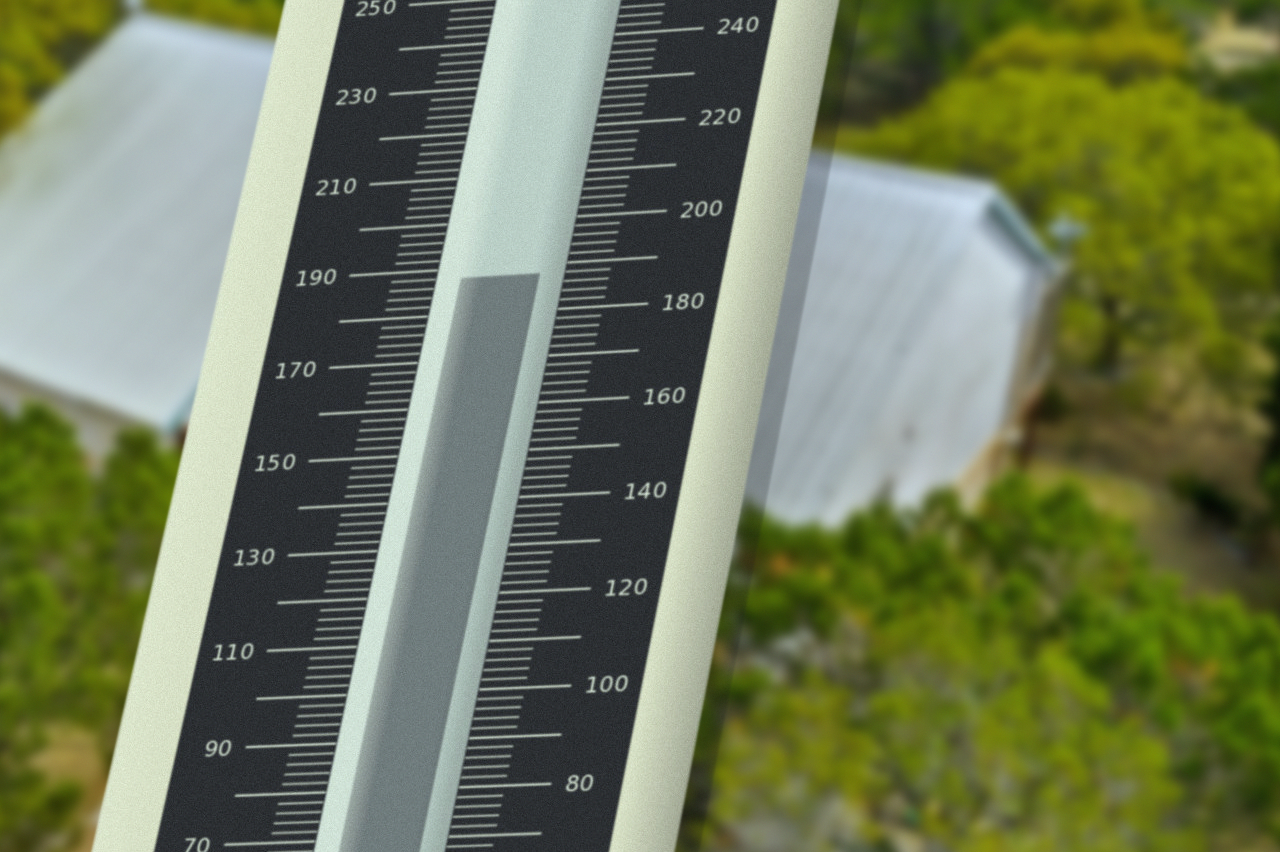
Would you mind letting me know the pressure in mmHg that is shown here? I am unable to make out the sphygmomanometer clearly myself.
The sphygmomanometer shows 188 mmHg
